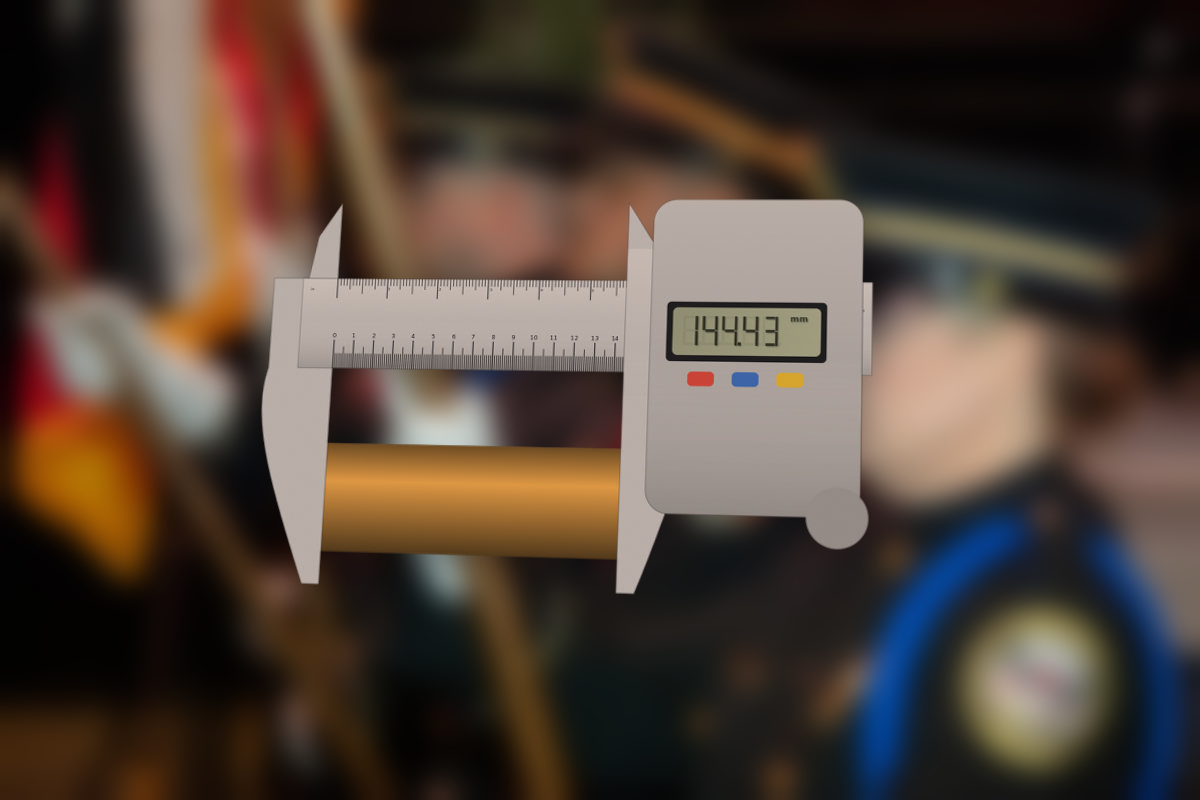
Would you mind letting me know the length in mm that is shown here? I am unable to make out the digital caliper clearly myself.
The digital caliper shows 144.43 mm
